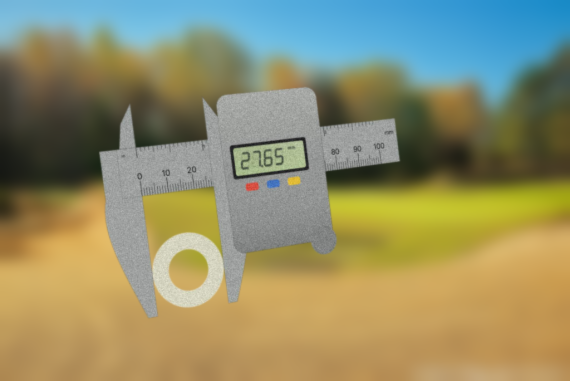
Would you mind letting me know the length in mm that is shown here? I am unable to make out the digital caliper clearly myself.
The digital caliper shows 27.65 mm
